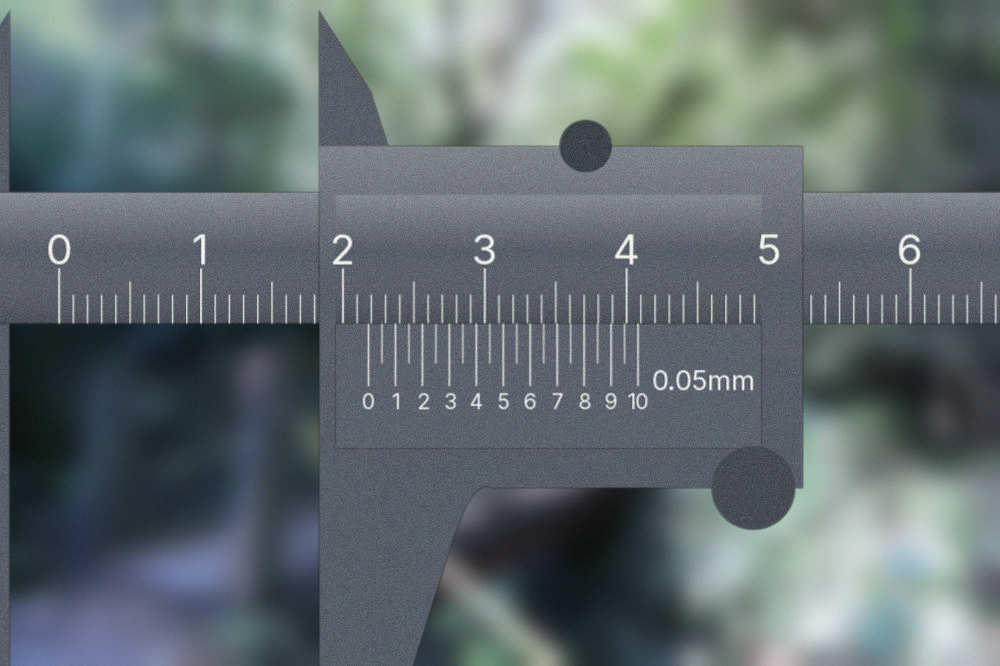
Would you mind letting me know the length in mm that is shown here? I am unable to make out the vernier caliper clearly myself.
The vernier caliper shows 21.8 mm
